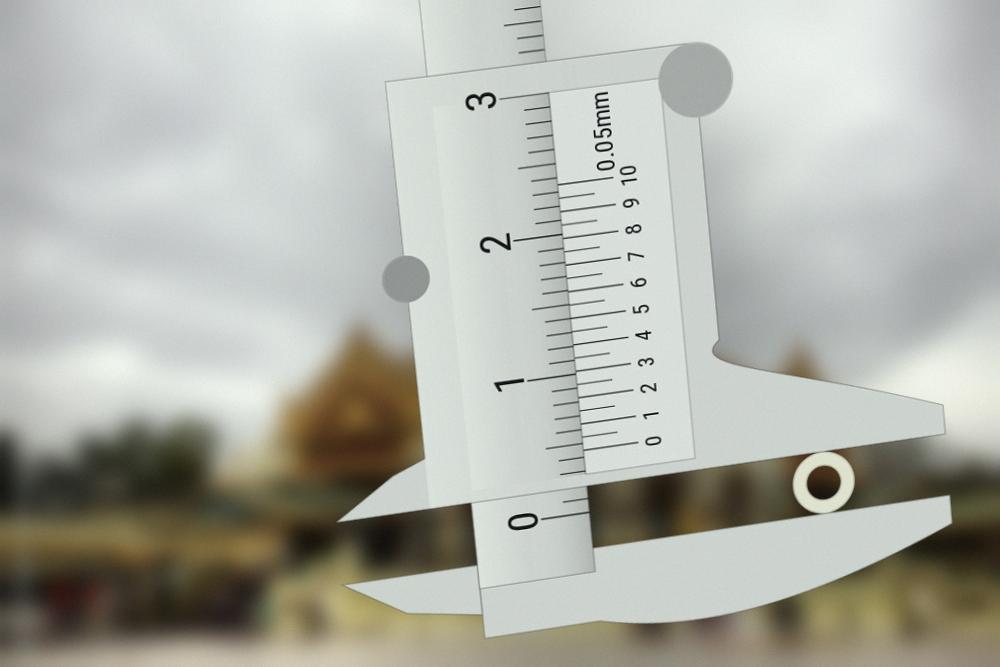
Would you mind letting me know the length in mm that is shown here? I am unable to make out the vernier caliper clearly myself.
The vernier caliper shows 4.5 mm
